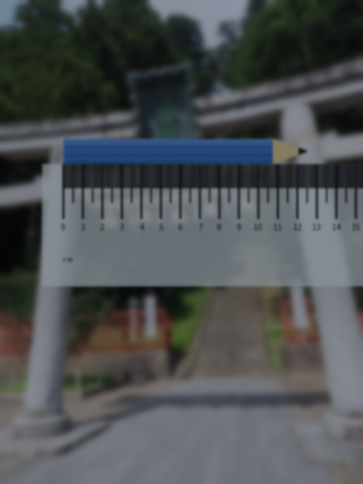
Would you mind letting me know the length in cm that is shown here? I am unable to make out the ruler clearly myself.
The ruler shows 12.5 cm
